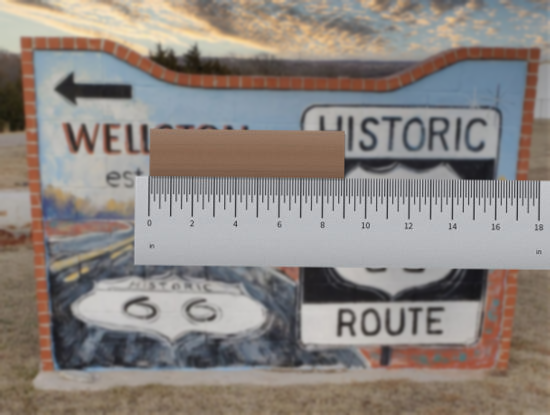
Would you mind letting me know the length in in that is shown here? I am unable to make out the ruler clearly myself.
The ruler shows 9 in
